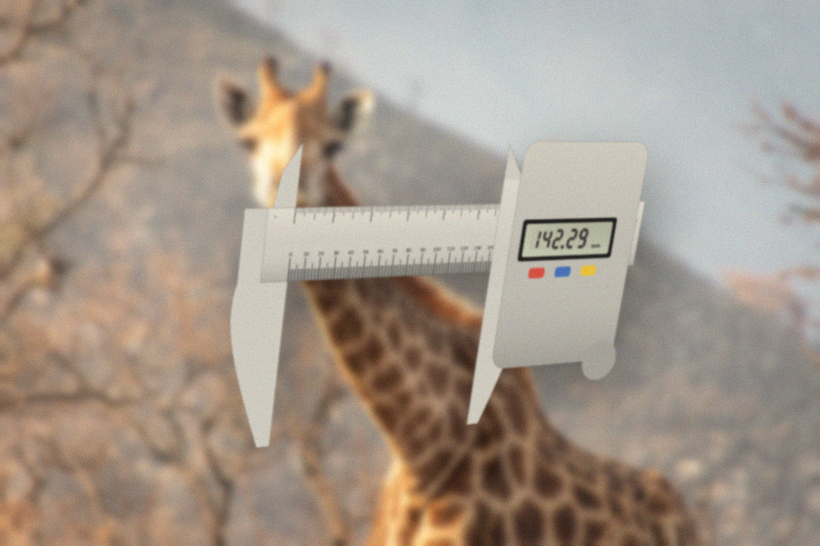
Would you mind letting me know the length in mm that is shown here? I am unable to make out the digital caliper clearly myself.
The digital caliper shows 142.29 mm
